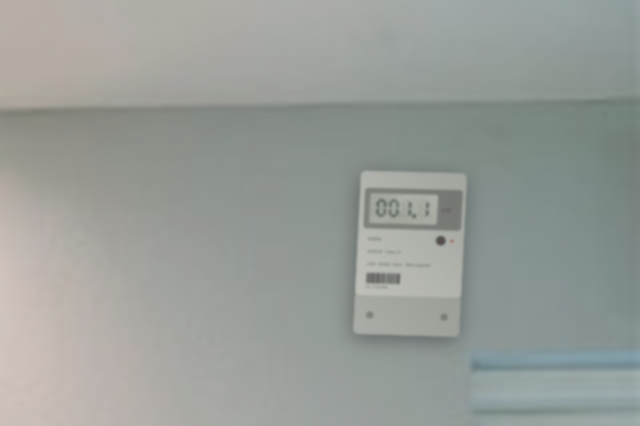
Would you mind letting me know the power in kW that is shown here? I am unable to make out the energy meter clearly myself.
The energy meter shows 1.1 kW
